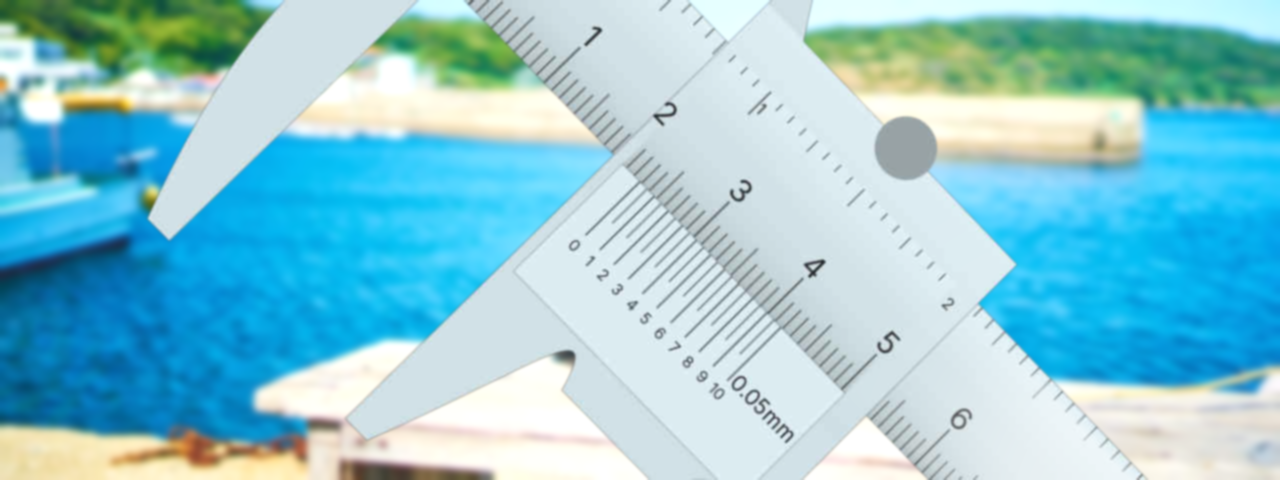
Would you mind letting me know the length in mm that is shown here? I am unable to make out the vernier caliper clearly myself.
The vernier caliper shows 22.8 mm
